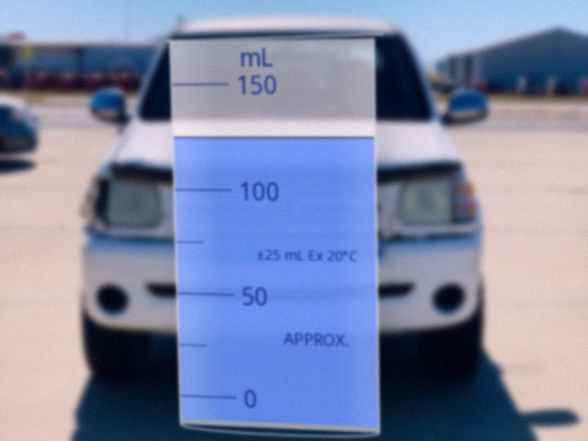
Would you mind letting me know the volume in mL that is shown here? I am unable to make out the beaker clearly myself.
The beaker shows 125 mL
